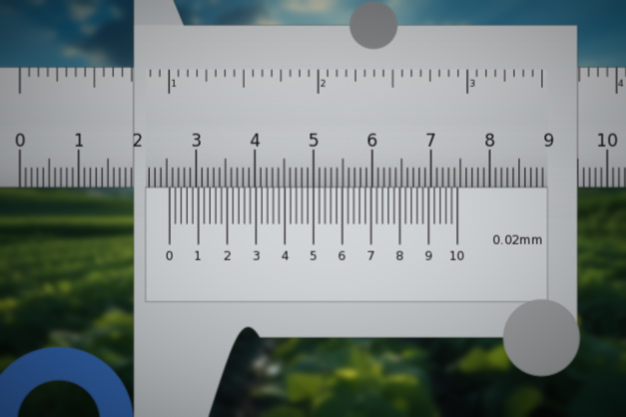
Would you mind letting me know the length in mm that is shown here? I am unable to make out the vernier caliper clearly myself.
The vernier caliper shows 25.5 mm
